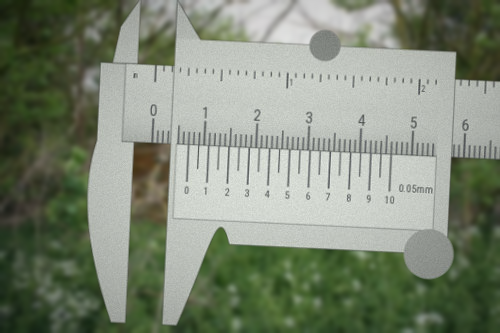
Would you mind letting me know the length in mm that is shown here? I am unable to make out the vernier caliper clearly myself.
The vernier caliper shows 7.0 mm
